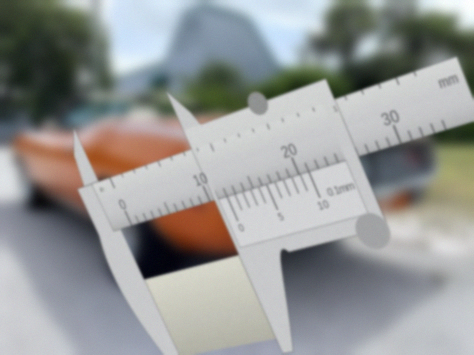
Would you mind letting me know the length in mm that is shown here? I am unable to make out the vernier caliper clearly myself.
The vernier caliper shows 12.0 mm
